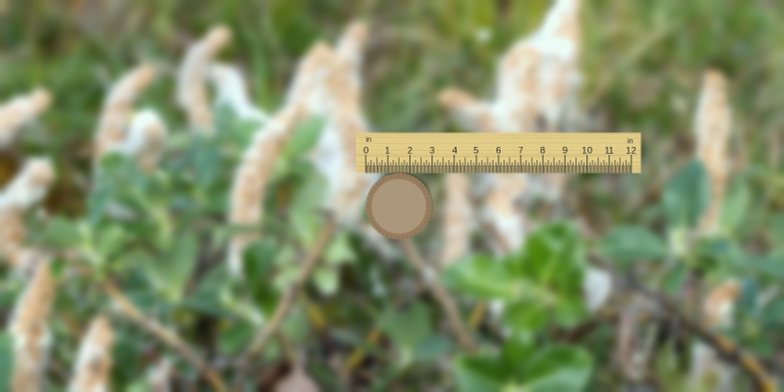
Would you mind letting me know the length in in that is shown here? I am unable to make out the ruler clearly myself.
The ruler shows 3 in
